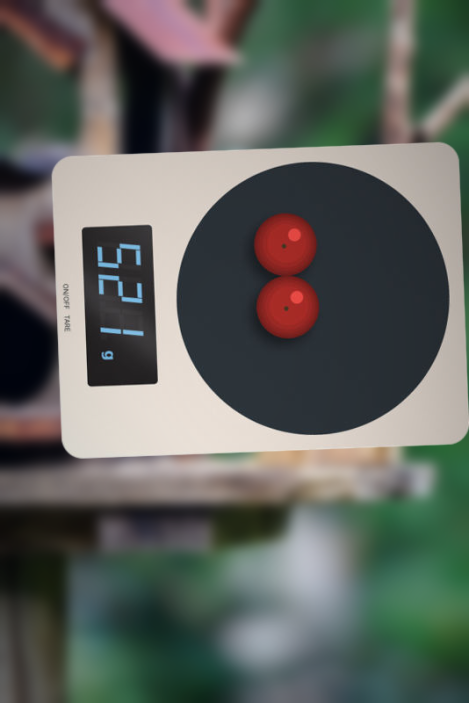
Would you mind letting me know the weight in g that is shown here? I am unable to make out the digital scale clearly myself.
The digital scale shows 521 g
